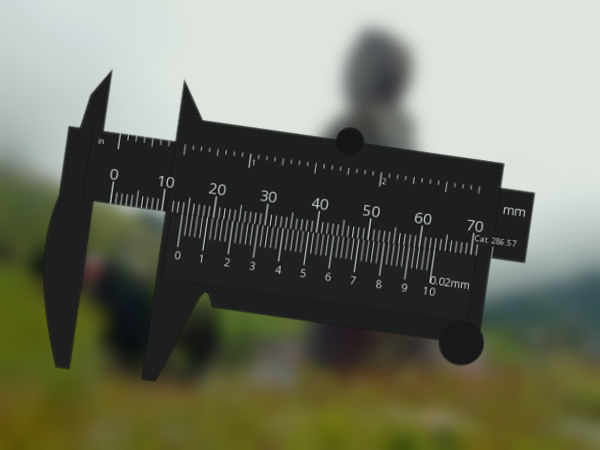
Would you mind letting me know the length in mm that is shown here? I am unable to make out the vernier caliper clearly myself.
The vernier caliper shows 14.0 mm
